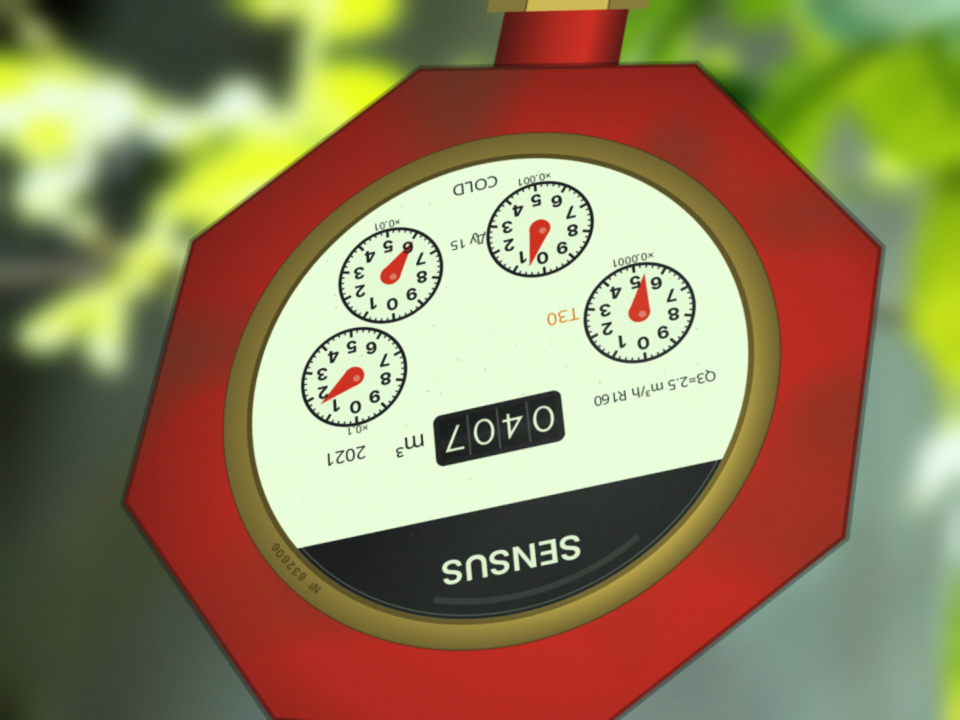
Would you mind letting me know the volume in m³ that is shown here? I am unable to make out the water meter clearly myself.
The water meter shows 407.1605 m³
